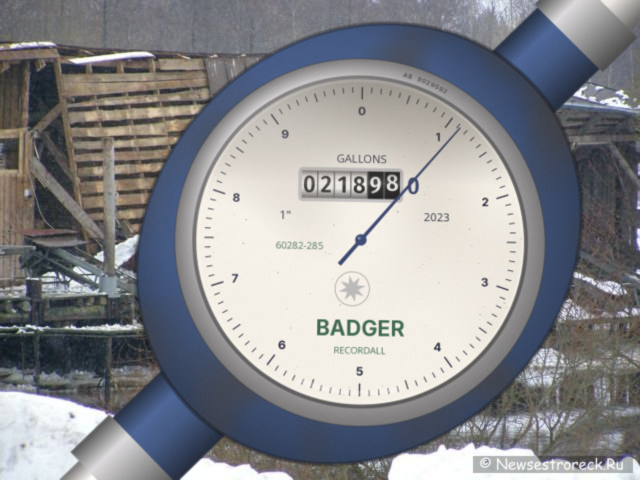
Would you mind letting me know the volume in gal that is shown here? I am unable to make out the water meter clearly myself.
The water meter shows 218981.1 gal
